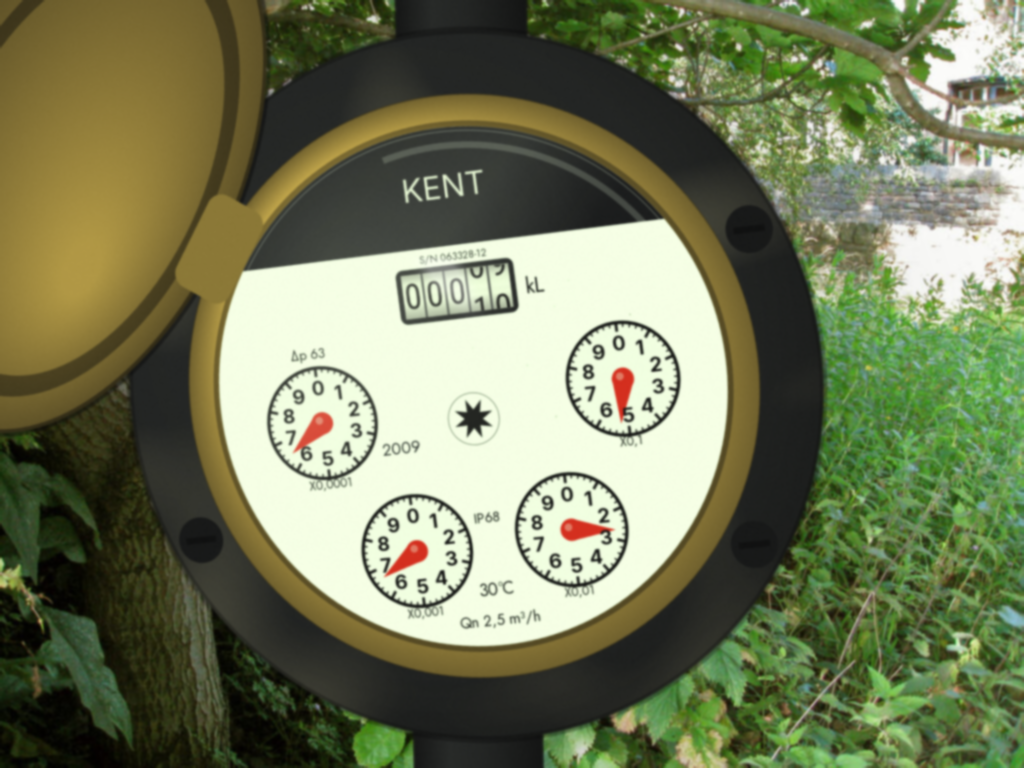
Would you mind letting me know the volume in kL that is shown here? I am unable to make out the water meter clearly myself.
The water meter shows 9.5266 kL
